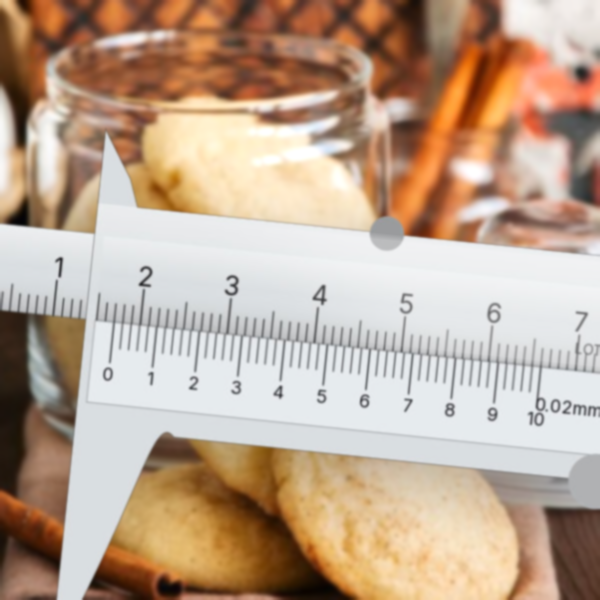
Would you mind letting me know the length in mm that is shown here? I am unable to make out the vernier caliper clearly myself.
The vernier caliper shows 17.0 mm
